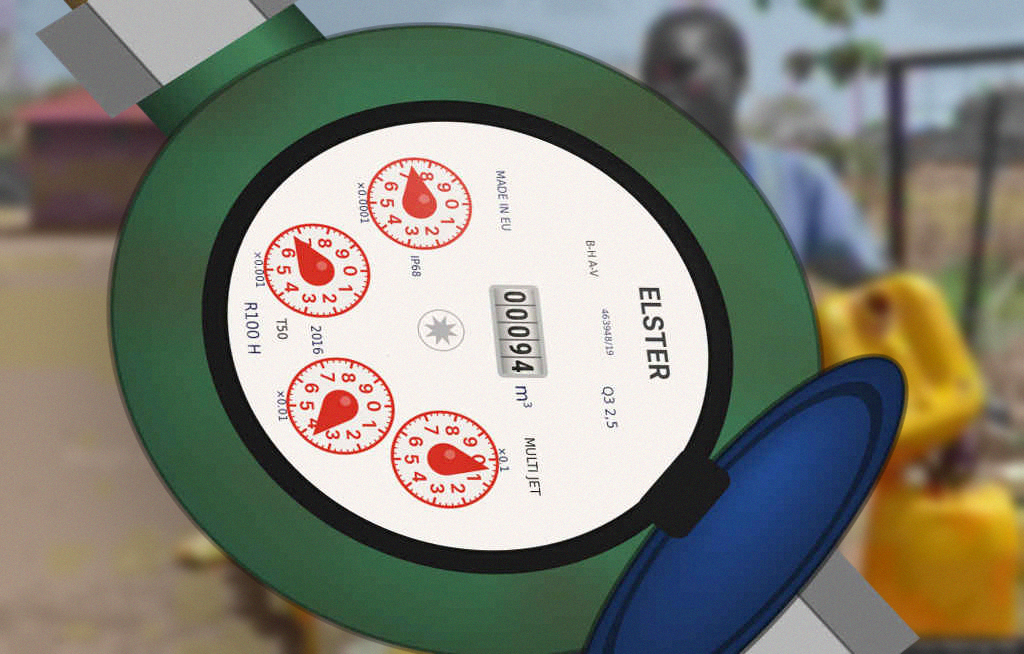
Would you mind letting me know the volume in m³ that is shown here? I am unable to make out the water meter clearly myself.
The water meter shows 94.0367 m³
